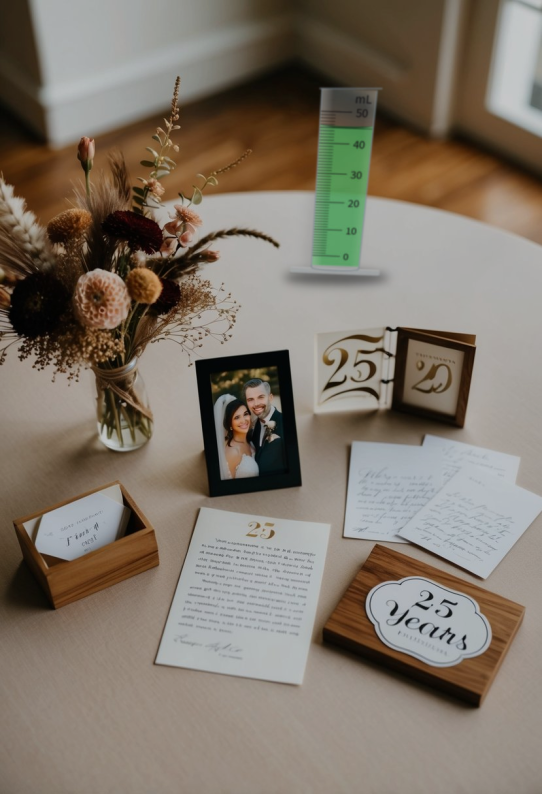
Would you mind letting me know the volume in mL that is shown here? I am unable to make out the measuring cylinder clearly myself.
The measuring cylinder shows 45 mL
